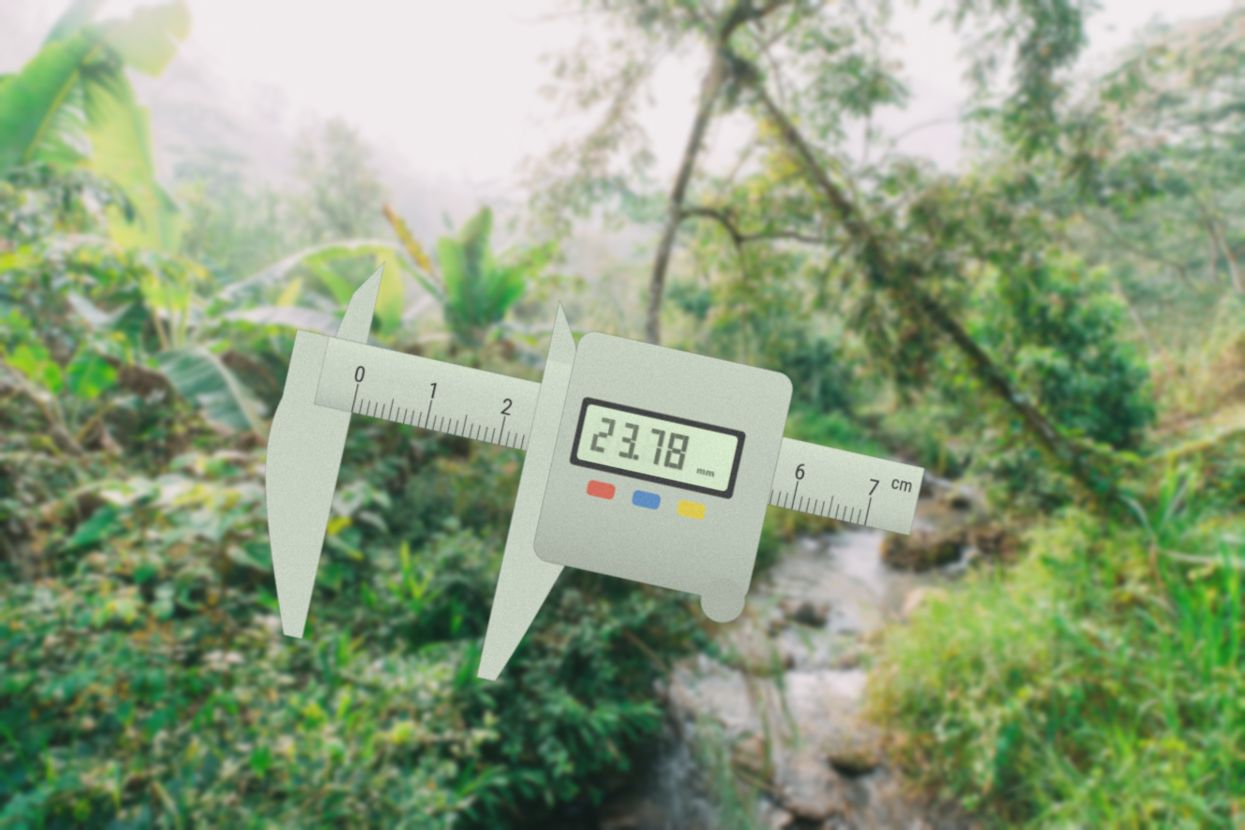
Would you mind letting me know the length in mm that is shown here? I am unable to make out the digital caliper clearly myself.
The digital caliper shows 23.78 mm
